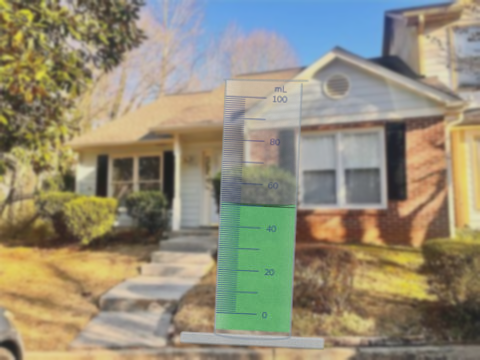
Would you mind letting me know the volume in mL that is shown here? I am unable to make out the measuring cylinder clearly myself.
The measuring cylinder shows 50 mL
